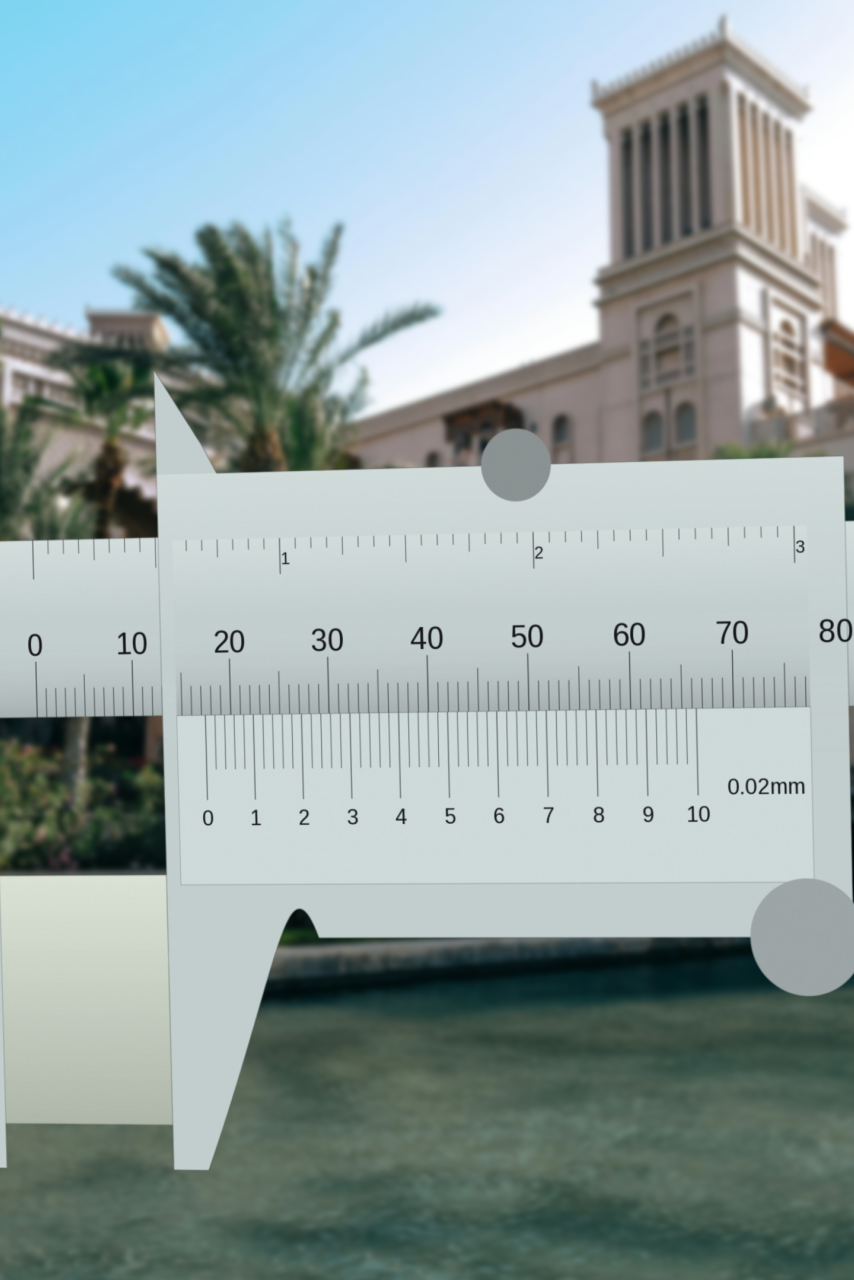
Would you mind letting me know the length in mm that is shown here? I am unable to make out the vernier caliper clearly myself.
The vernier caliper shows 17.4 mm
